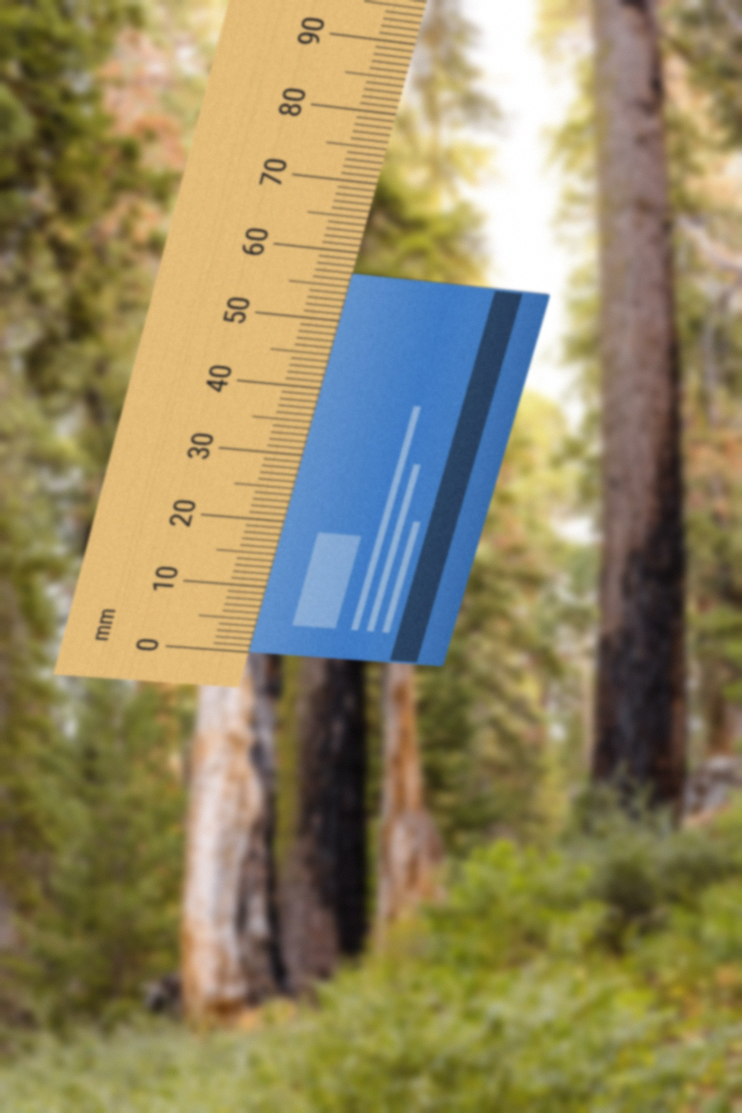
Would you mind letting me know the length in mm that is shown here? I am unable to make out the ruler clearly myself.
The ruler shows 57 mm
